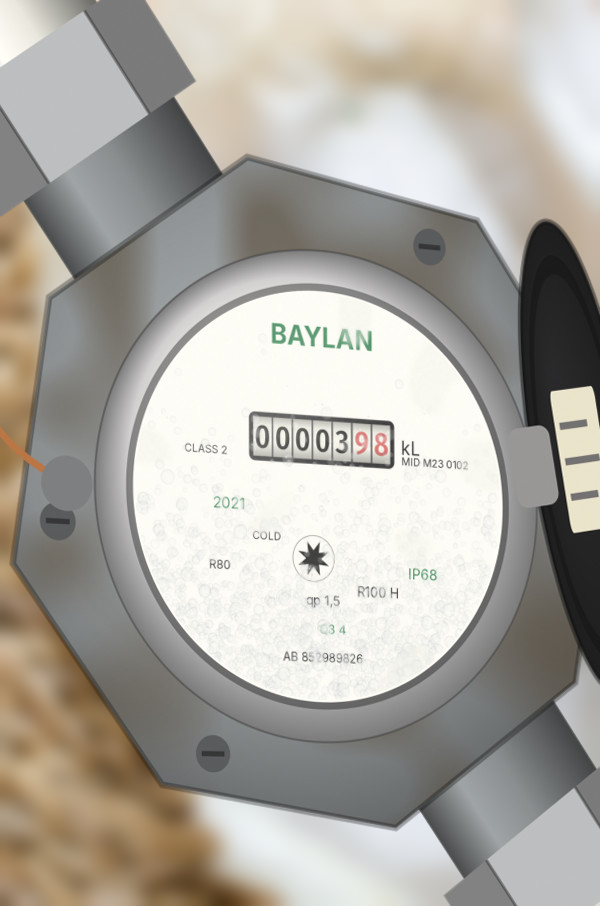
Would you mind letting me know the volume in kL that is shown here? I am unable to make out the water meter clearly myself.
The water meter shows 3.98 kL
